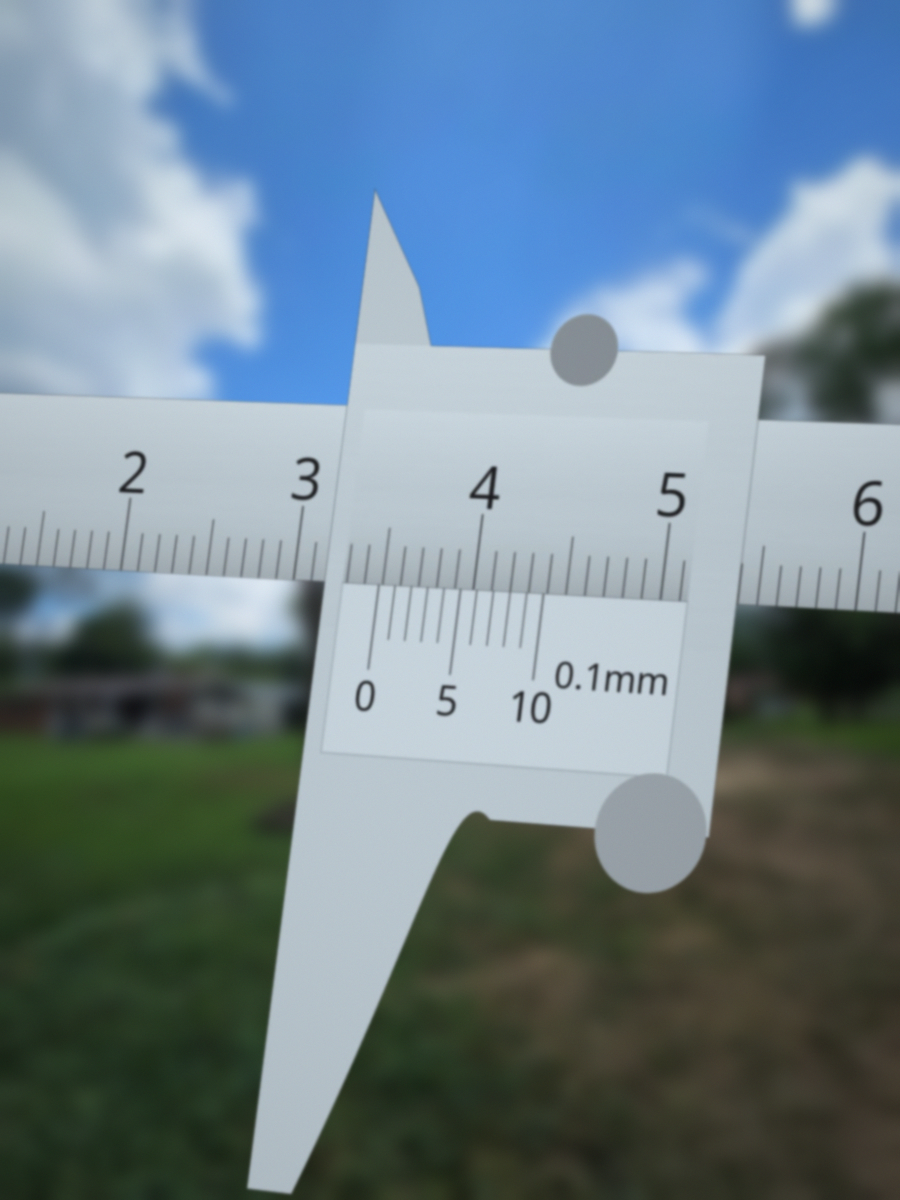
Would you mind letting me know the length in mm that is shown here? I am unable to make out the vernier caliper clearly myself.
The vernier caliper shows 34.8 mm
